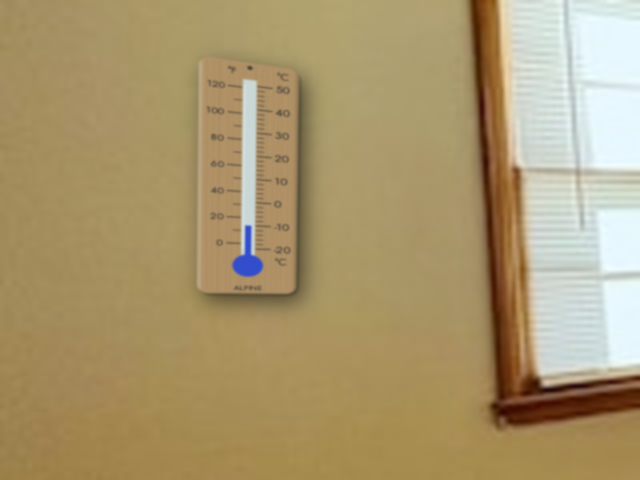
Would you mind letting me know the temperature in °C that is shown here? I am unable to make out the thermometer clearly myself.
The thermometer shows -10 °C
